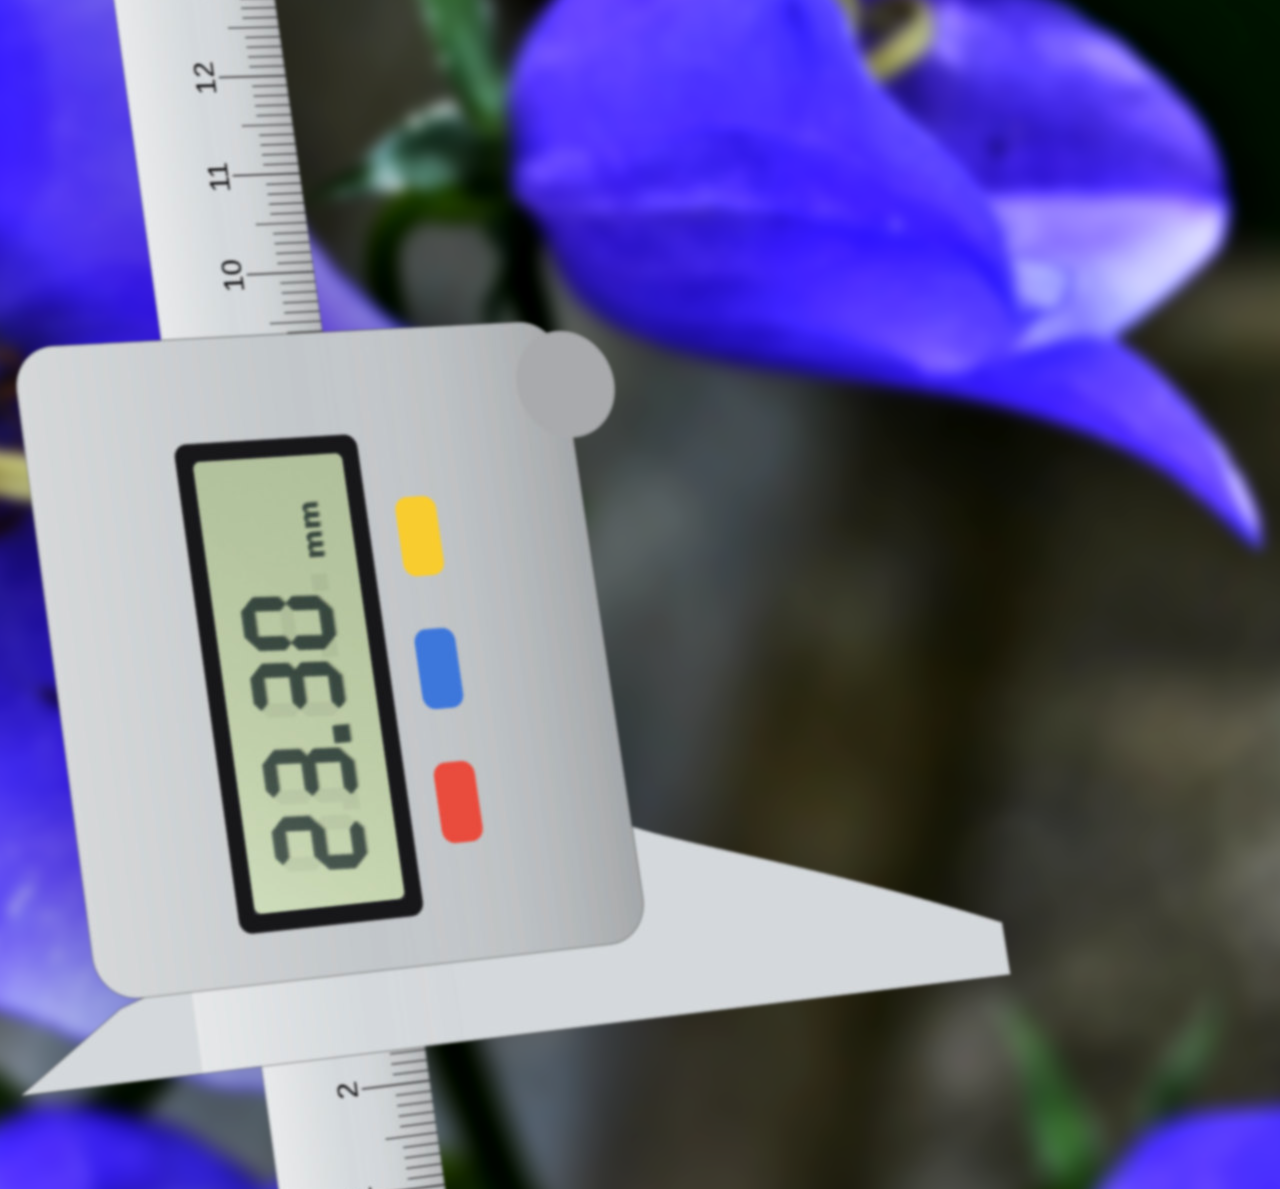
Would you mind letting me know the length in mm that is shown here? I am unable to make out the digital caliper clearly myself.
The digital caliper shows 23.30 mm
